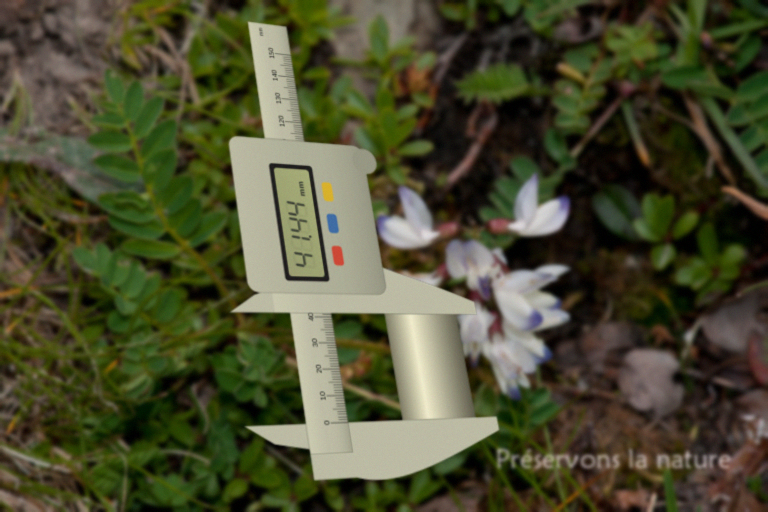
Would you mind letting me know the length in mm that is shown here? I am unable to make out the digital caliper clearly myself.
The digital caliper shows 41.44 mm
